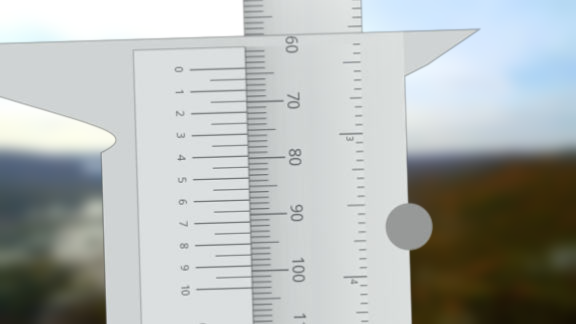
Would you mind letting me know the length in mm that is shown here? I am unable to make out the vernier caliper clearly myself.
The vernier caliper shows 64.0 mm
